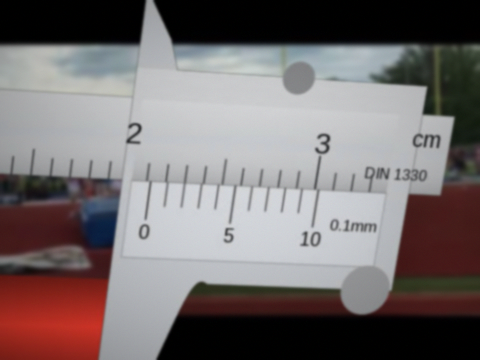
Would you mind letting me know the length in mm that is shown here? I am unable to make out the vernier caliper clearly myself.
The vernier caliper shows 21.2 mm
